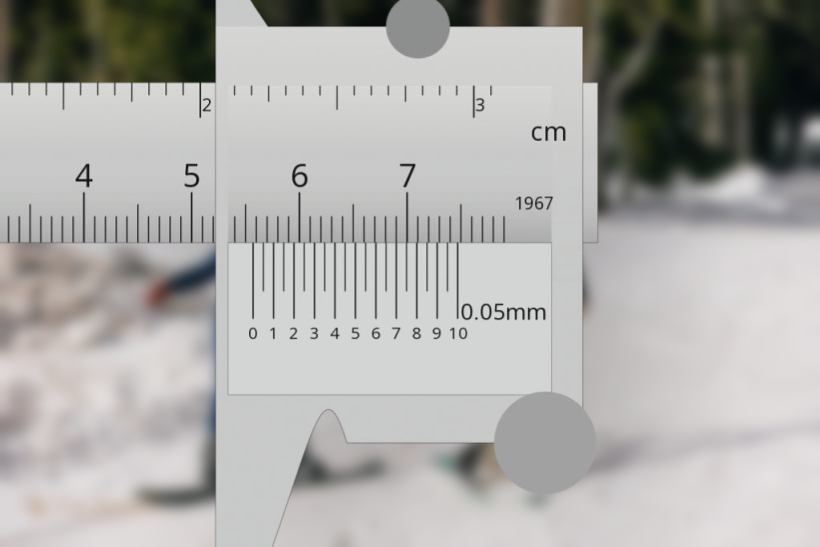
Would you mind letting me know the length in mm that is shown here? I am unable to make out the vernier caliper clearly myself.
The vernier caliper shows 55.7 mm
